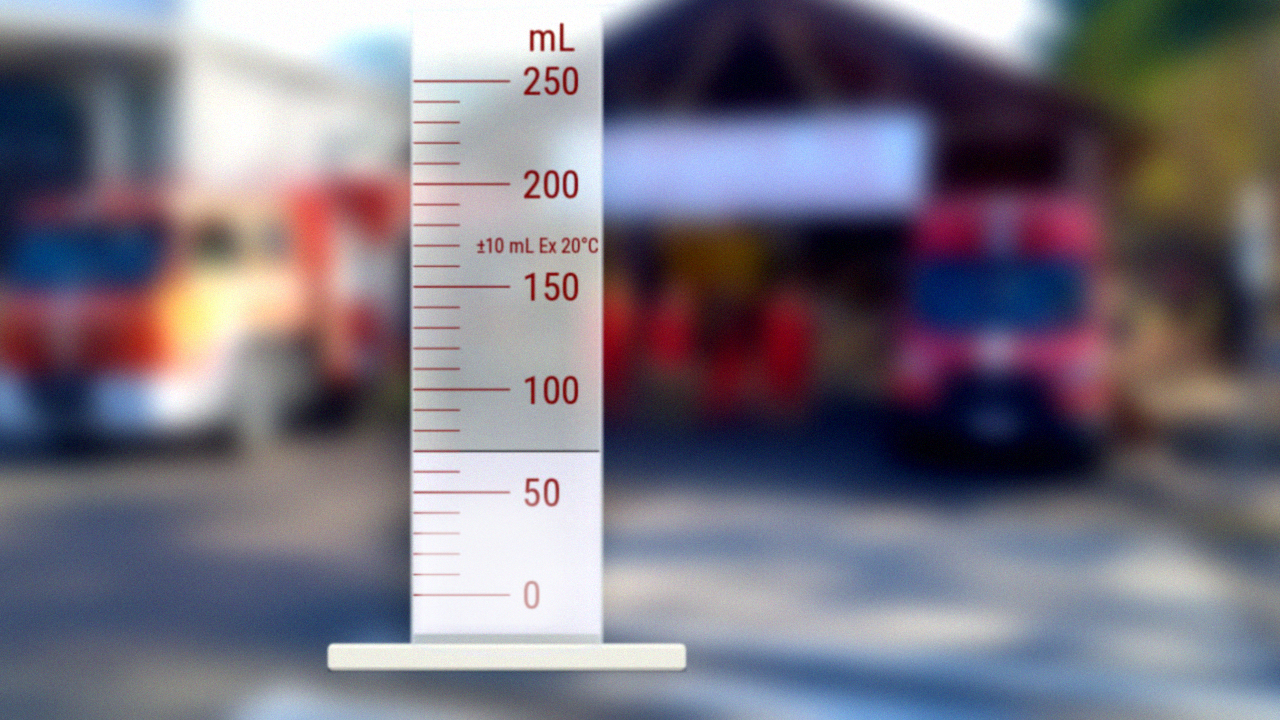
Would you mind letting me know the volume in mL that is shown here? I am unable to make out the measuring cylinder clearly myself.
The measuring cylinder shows 70 mL
